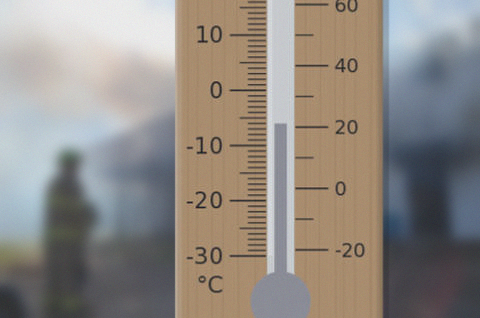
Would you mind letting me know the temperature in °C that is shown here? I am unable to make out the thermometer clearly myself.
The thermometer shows -6 °C
